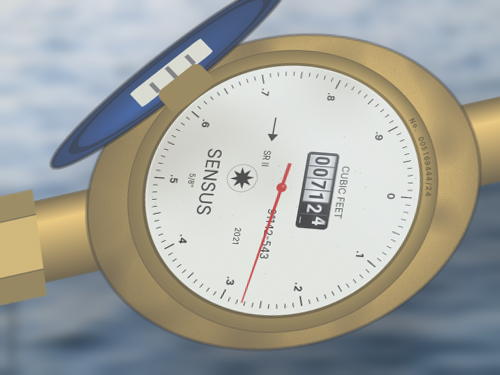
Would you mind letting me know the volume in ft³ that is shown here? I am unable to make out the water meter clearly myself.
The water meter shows 7124.27 ft³
